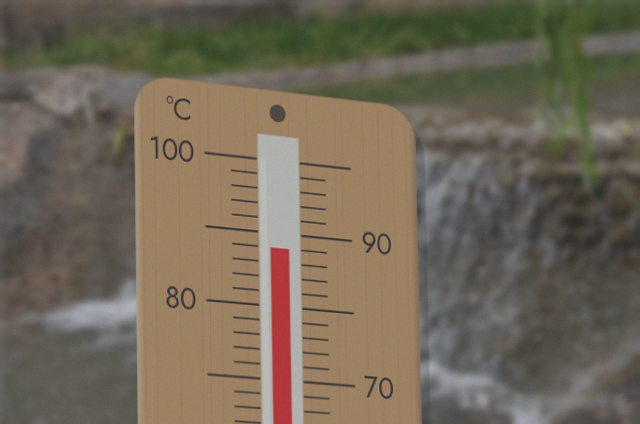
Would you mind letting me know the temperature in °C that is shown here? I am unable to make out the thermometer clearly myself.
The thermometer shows 88 °C
